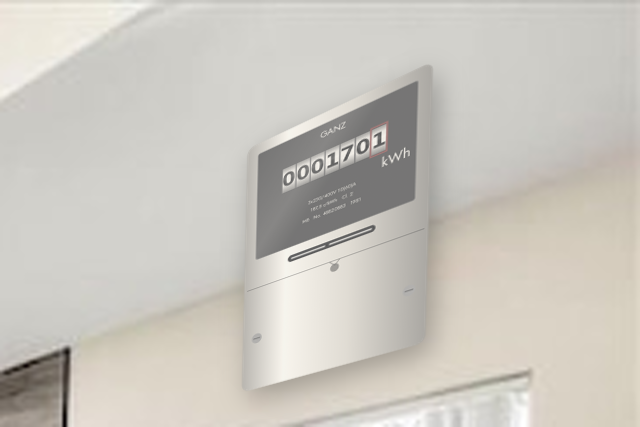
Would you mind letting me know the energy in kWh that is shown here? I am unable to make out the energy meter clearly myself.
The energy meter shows 170.1 kWh
